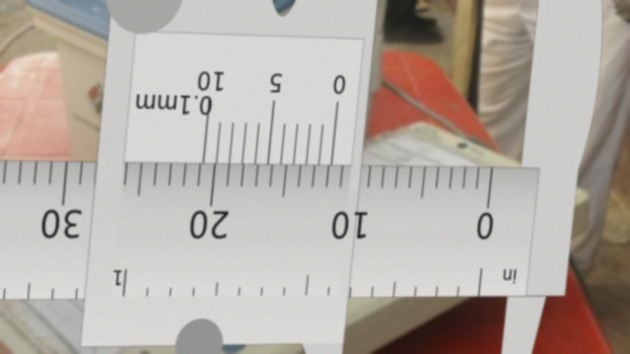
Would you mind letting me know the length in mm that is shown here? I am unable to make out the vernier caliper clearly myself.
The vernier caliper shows 11.8 mm
